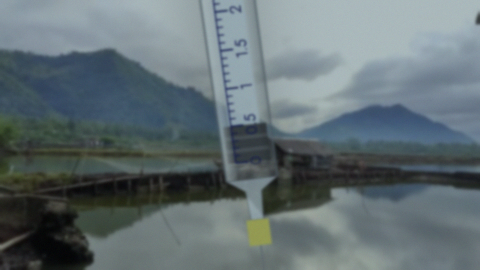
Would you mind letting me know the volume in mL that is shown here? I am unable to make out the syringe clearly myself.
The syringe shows 0 mL
